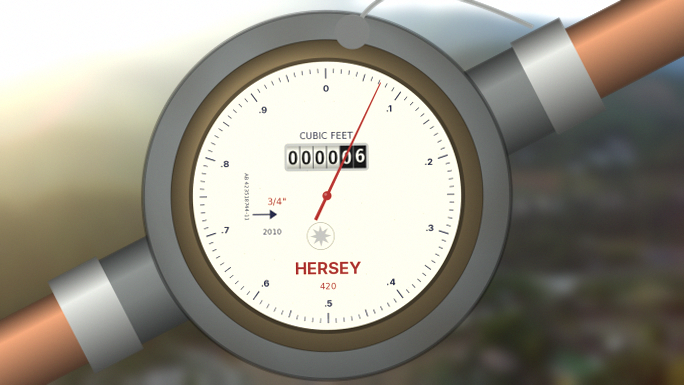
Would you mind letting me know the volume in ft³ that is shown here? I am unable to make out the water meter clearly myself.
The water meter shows 6.07 ft³
